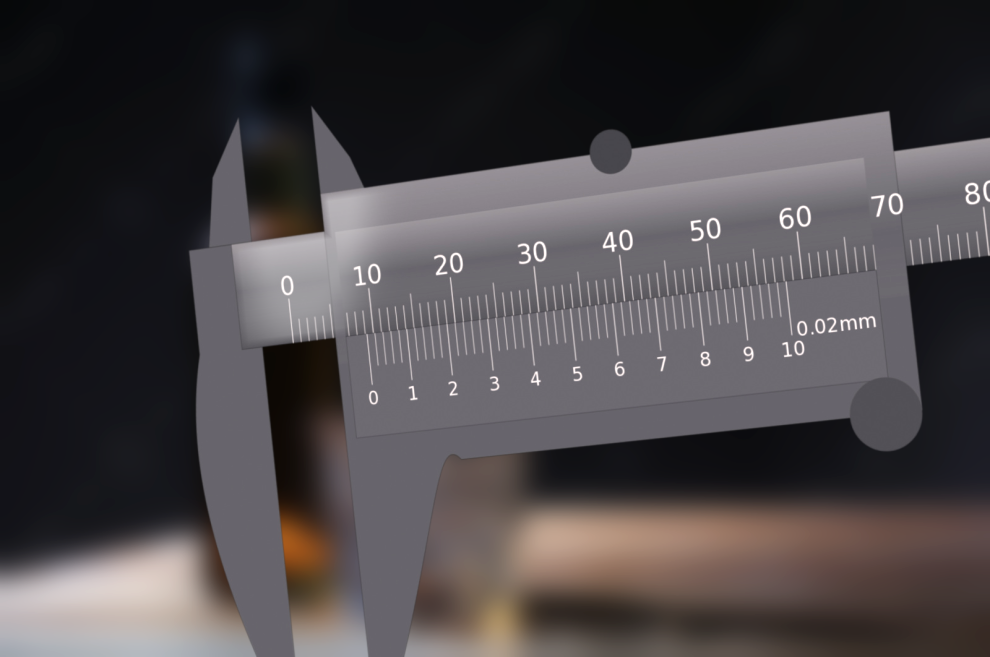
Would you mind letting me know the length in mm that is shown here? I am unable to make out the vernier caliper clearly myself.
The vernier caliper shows 9.2 mm
